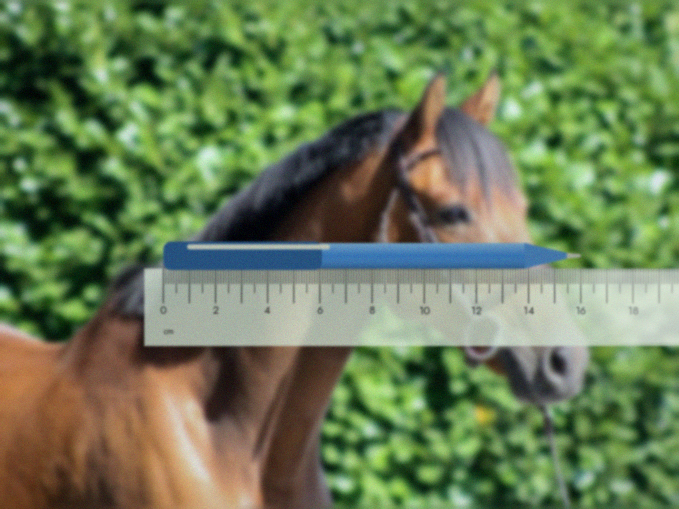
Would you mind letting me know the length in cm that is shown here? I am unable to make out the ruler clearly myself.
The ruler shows 16 cm
